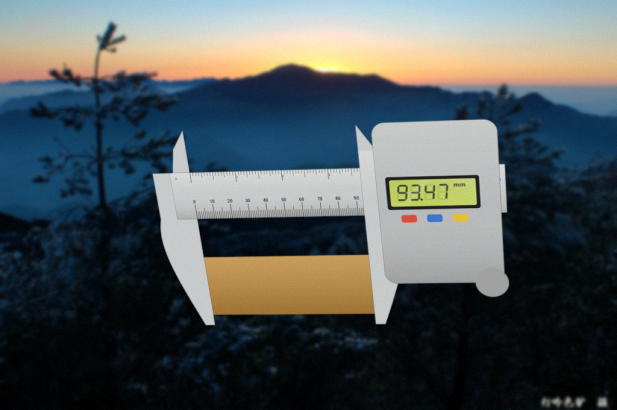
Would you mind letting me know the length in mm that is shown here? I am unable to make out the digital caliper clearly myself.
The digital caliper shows 93.47 mm
